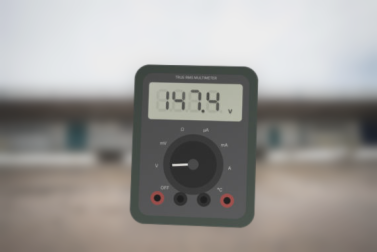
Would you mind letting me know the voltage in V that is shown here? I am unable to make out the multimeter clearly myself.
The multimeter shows 147.4 V
